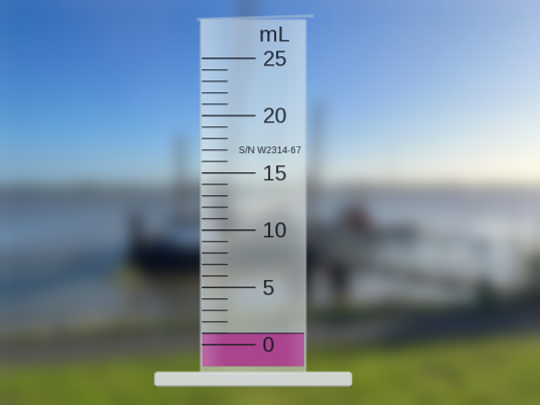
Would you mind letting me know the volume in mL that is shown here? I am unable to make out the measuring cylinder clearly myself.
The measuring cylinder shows 1 mL
